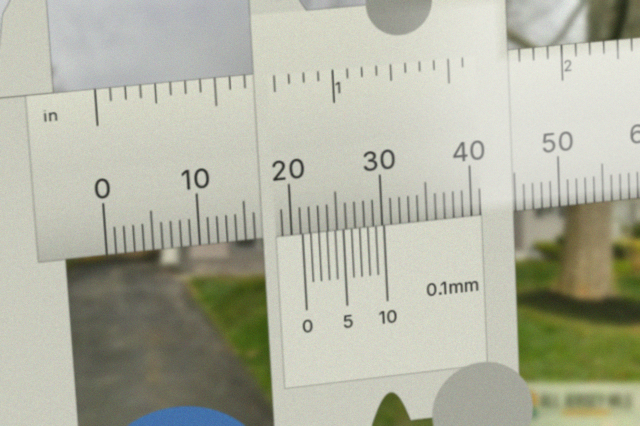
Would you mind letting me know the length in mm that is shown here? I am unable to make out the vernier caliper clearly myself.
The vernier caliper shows 21.2 mm
